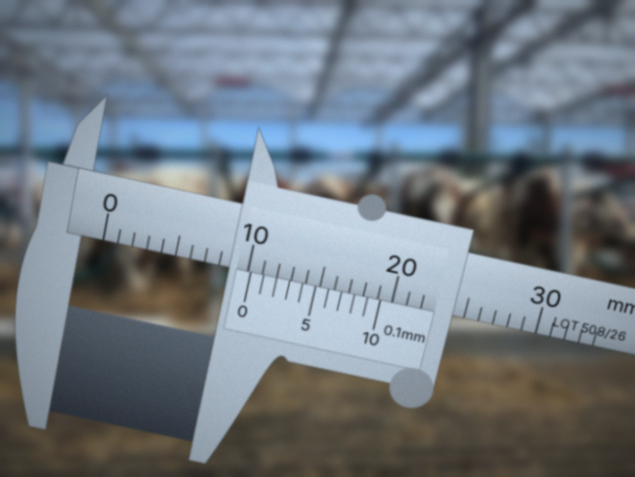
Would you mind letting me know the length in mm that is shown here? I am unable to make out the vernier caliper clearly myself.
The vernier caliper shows 10.2 mm
